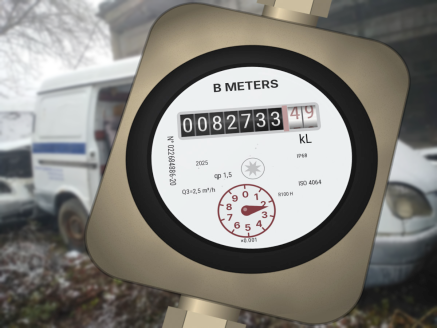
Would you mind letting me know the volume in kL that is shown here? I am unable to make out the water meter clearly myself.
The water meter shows 82733.492 kL
